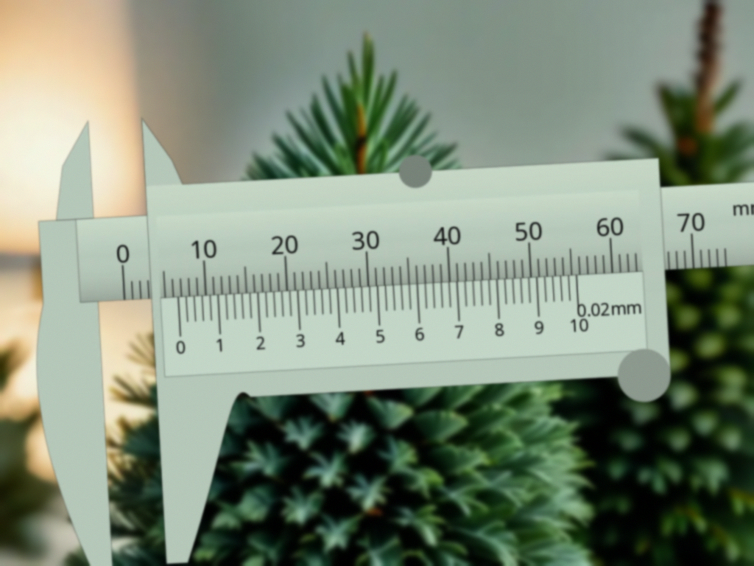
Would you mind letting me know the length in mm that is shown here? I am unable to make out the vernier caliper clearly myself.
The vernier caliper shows 6.6 mm
